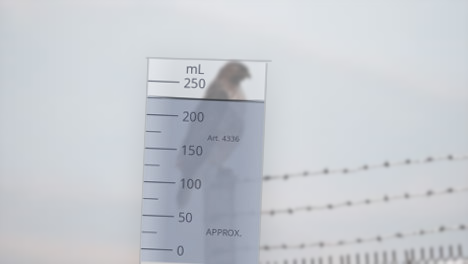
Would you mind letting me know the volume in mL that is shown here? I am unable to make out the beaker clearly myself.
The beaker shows 225 mL
